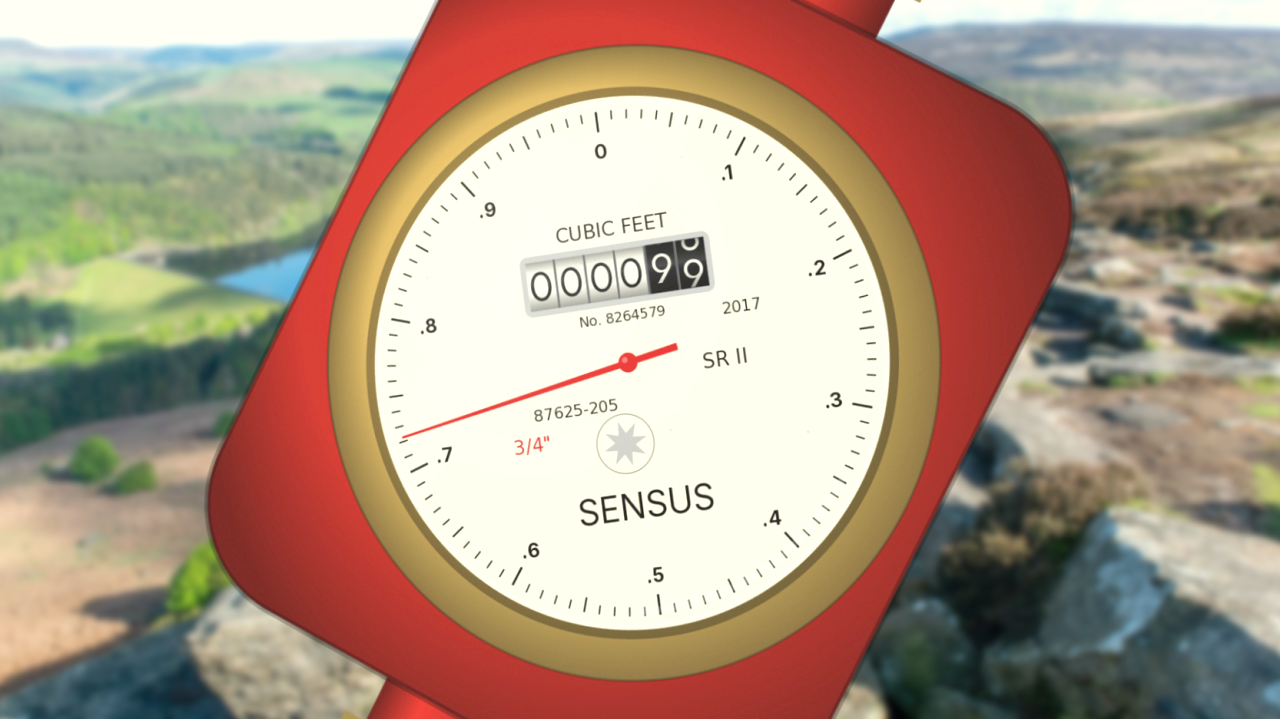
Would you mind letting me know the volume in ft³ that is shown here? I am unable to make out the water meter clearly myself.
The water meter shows 98.72 ft³
